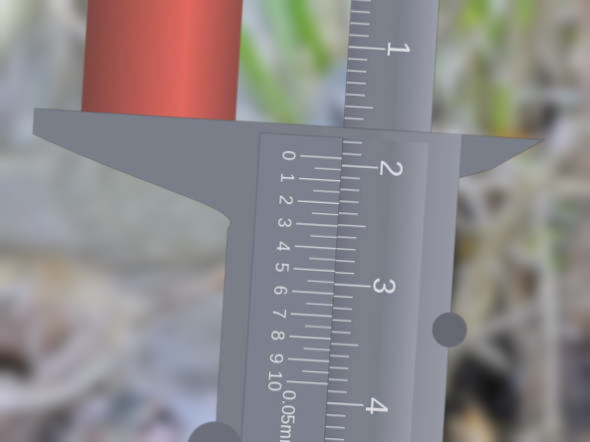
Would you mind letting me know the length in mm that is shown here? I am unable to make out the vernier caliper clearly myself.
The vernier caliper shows 19.4 mm
